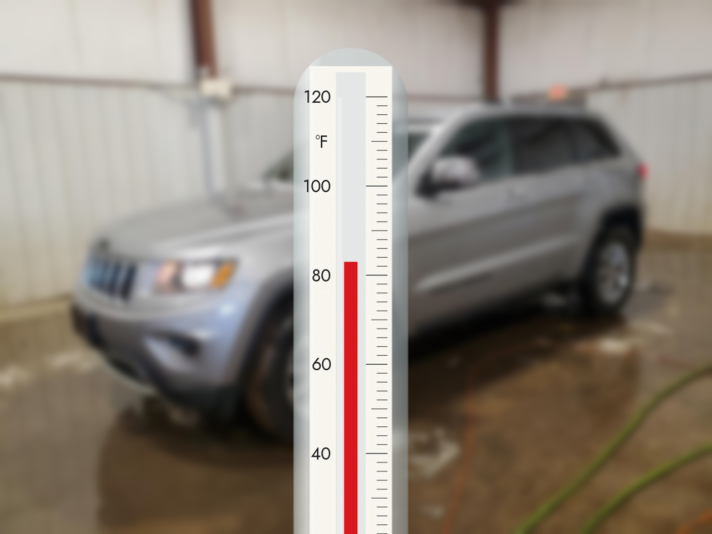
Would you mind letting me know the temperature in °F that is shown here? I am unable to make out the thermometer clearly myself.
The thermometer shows 83 °F
